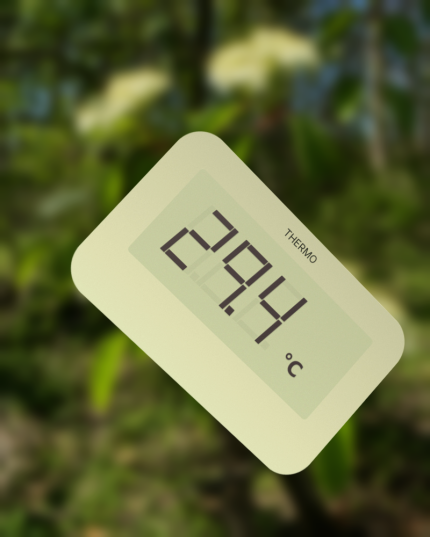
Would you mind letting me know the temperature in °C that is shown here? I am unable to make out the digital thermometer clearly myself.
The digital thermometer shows 29.4 °C
